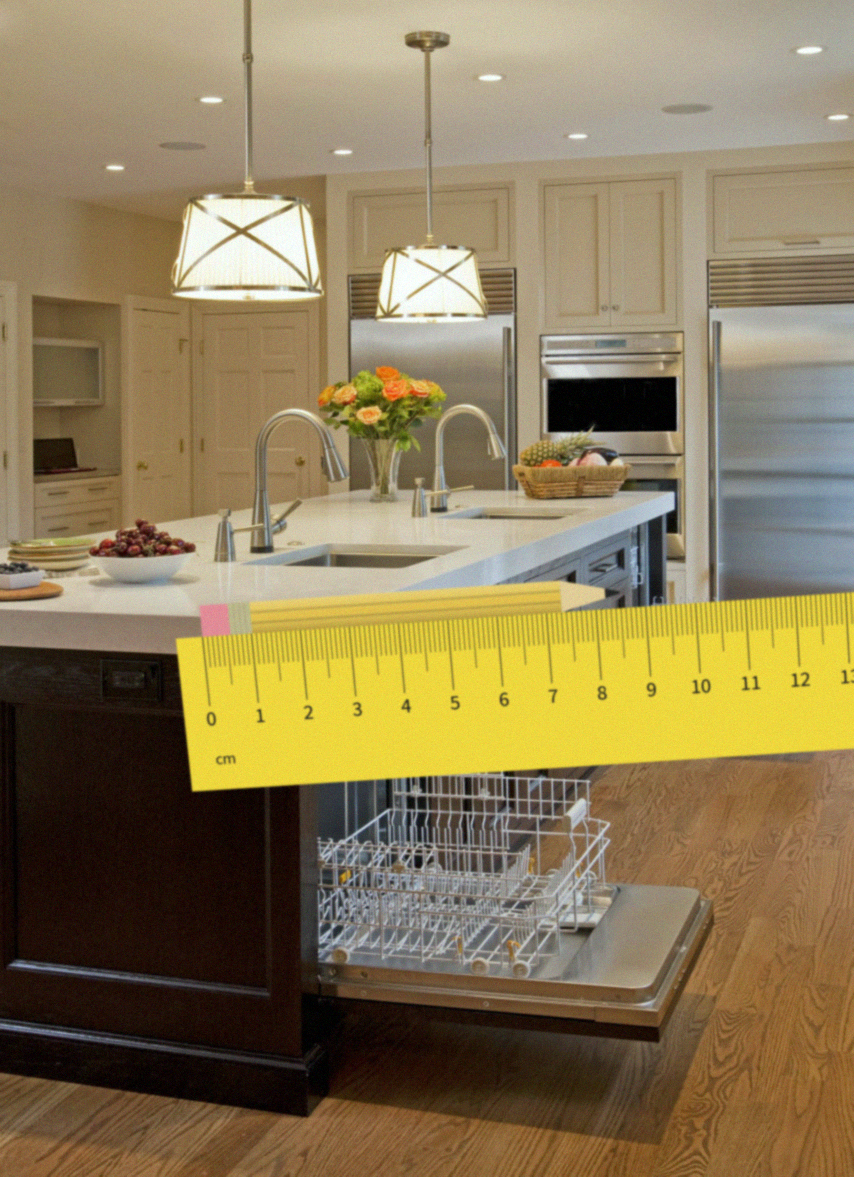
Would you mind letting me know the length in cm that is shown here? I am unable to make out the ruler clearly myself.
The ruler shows 8.5 cm
